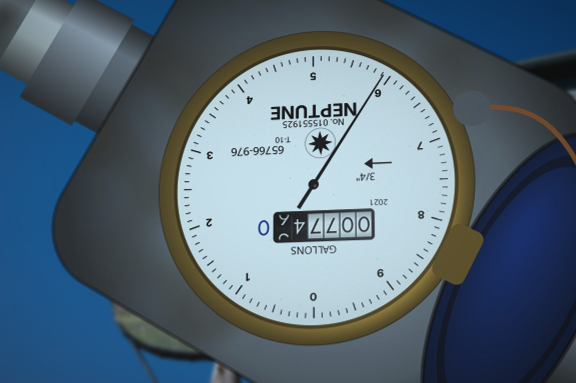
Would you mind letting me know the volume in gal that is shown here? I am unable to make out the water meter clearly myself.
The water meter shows 77455.9 gal
